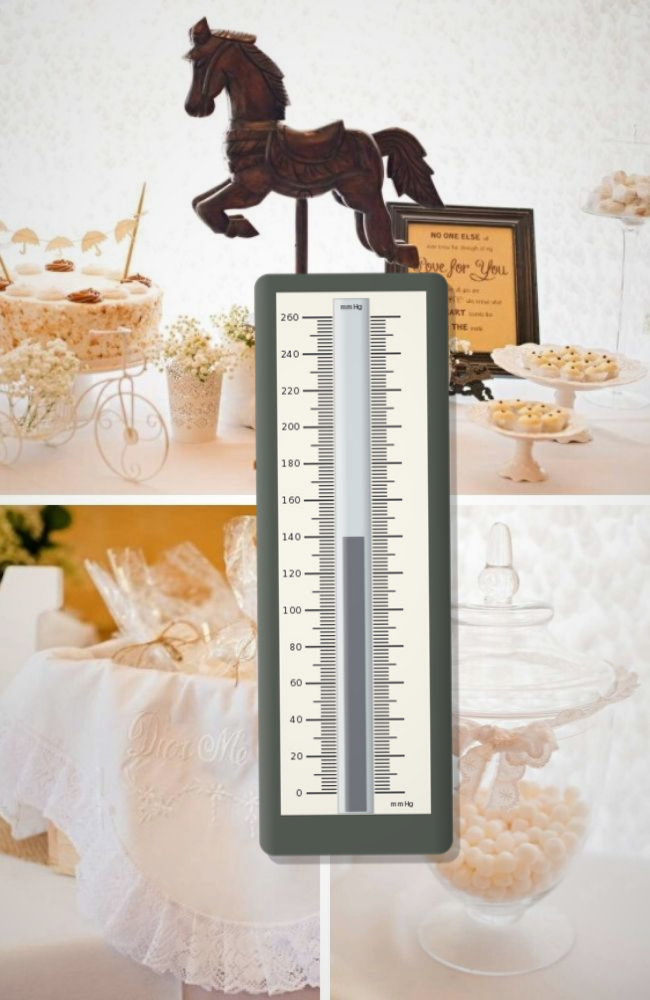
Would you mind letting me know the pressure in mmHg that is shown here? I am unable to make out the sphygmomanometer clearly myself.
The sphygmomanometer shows 140 mmHg
